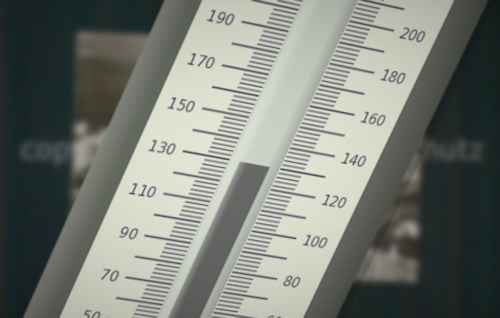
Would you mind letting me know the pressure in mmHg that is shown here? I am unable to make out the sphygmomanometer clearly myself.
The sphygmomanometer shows 130 mmHg
